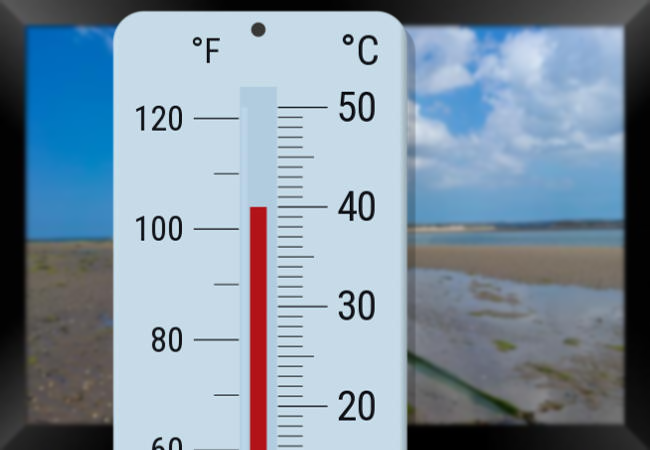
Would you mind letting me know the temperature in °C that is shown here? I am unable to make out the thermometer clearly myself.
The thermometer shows 40 °C
